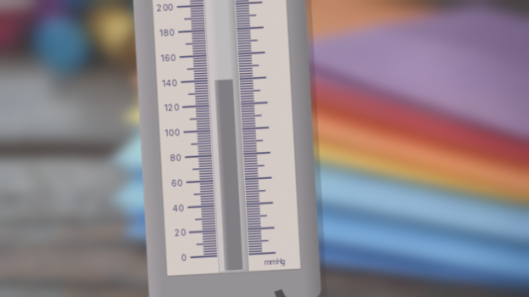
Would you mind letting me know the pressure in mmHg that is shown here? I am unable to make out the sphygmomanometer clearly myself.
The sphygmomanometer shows 140 mmHg
